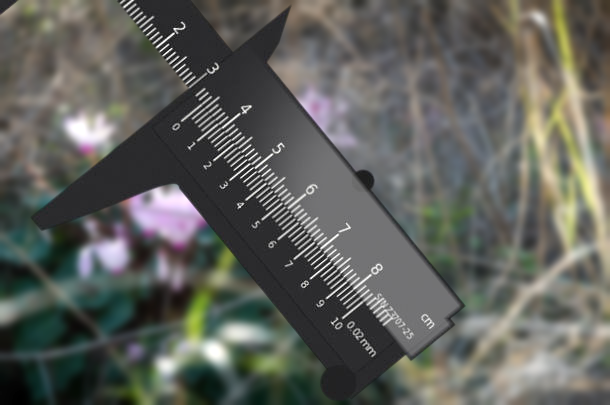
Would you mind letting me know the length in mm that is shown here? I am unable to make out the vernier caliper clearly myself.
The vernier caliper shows 34.0 mm
